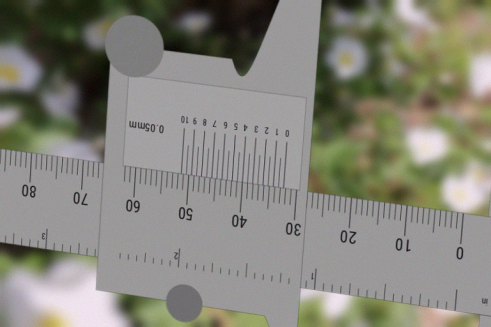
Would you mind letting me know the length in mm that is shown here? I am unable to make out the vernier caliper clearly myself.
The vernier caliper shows 32.4 mm
